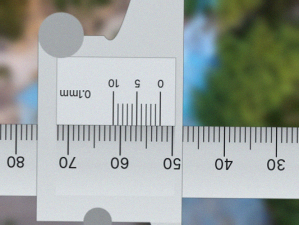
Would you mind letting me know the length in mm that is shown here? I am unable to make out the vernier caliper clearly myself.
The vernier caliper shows 52.4 mm
